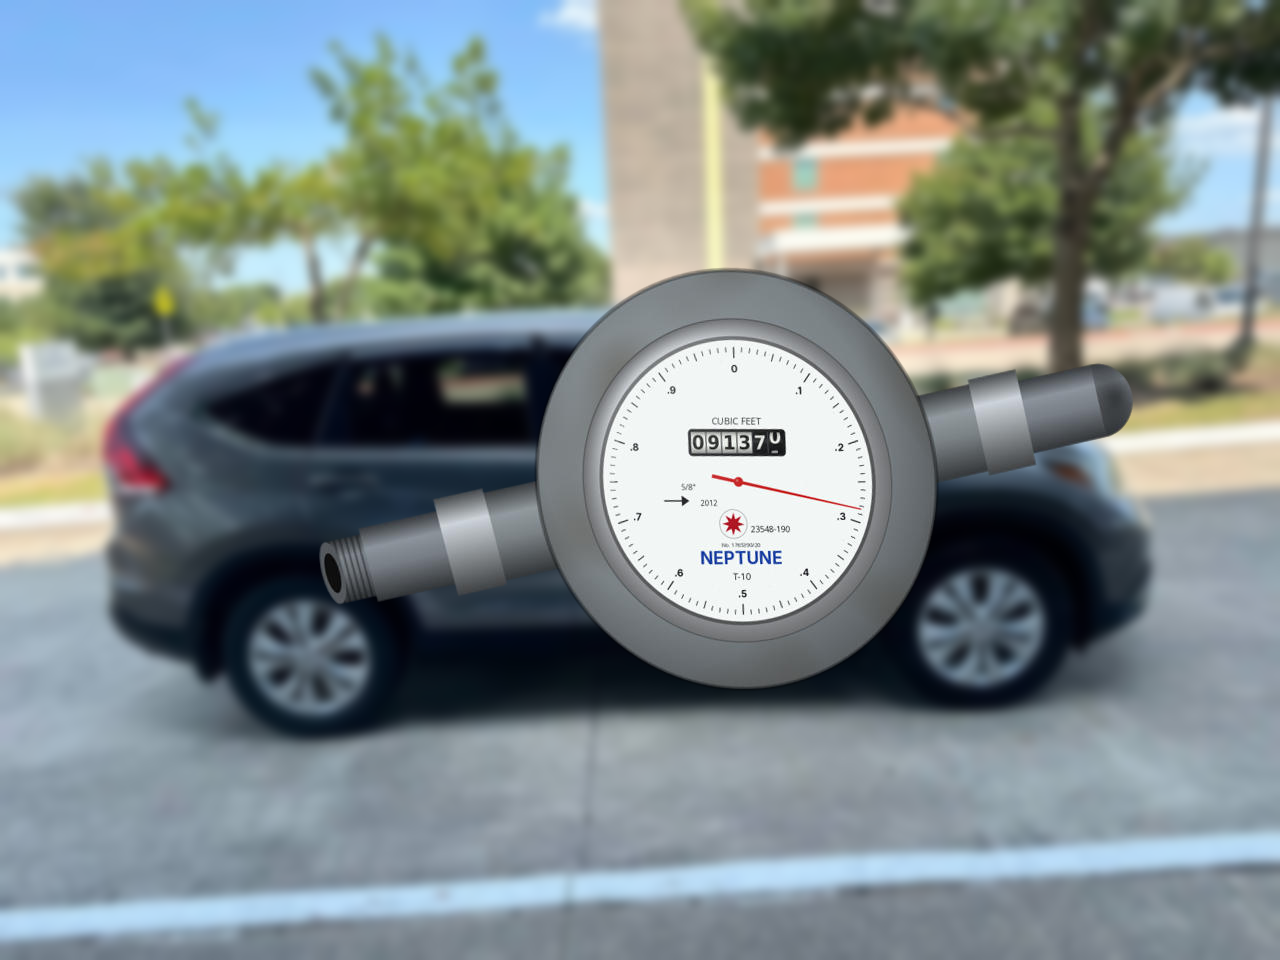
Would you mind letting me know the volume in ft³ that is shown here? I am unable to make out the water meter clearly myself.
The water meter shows 91370.28 ft³
